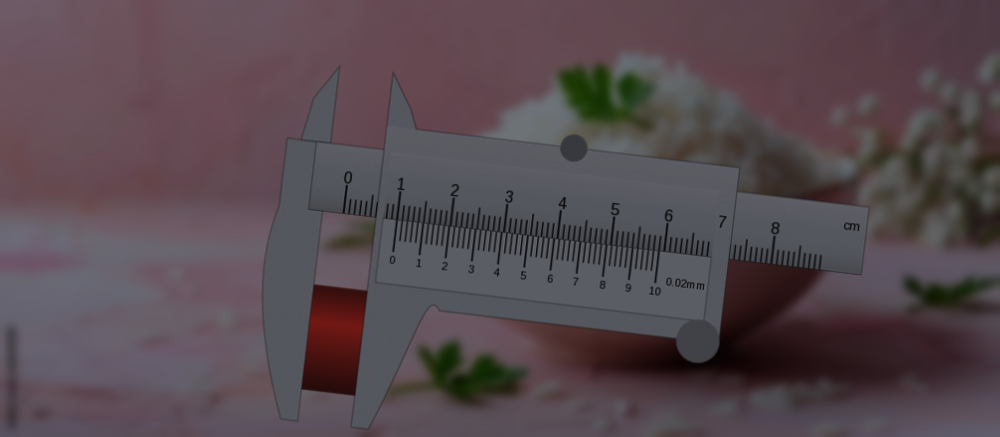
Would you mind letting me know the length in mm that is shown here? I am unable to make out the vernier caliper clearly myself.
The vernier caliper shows 10.0 mm
